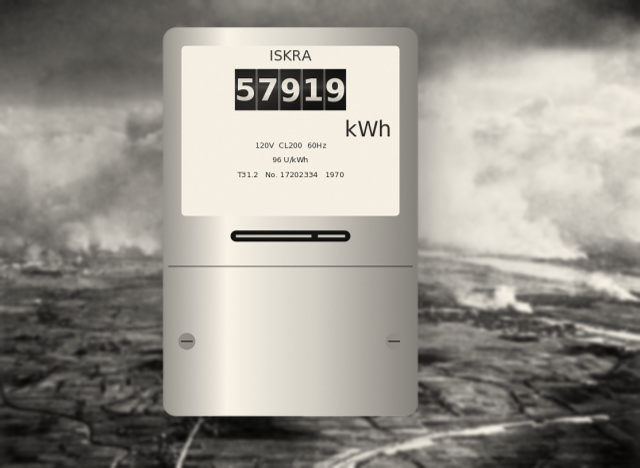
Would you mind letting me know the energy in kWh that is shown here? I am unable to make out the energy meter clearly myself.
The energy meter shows 57919 kWh
